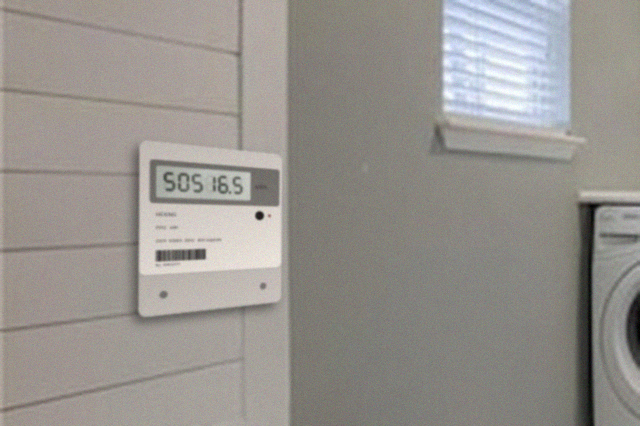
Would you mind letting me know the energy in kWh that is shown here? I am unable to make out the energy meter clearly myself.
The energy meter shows 50516.5 kWh
